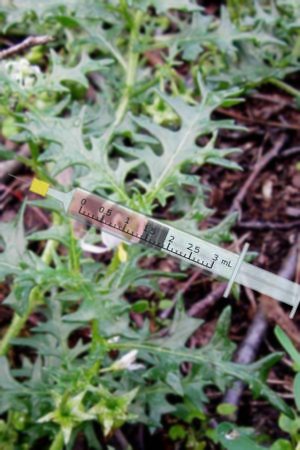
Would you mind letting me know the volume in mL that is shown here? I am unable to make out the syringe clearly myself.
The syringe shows 1.4 mL
